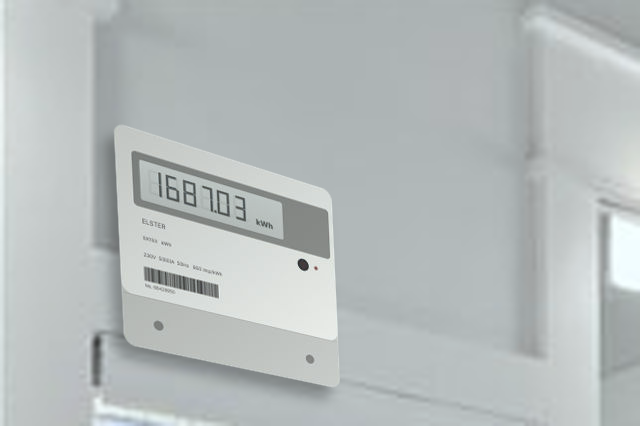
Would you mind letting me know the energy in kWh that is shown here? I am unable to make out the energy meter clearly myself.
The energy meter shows 1687.03 kWh
